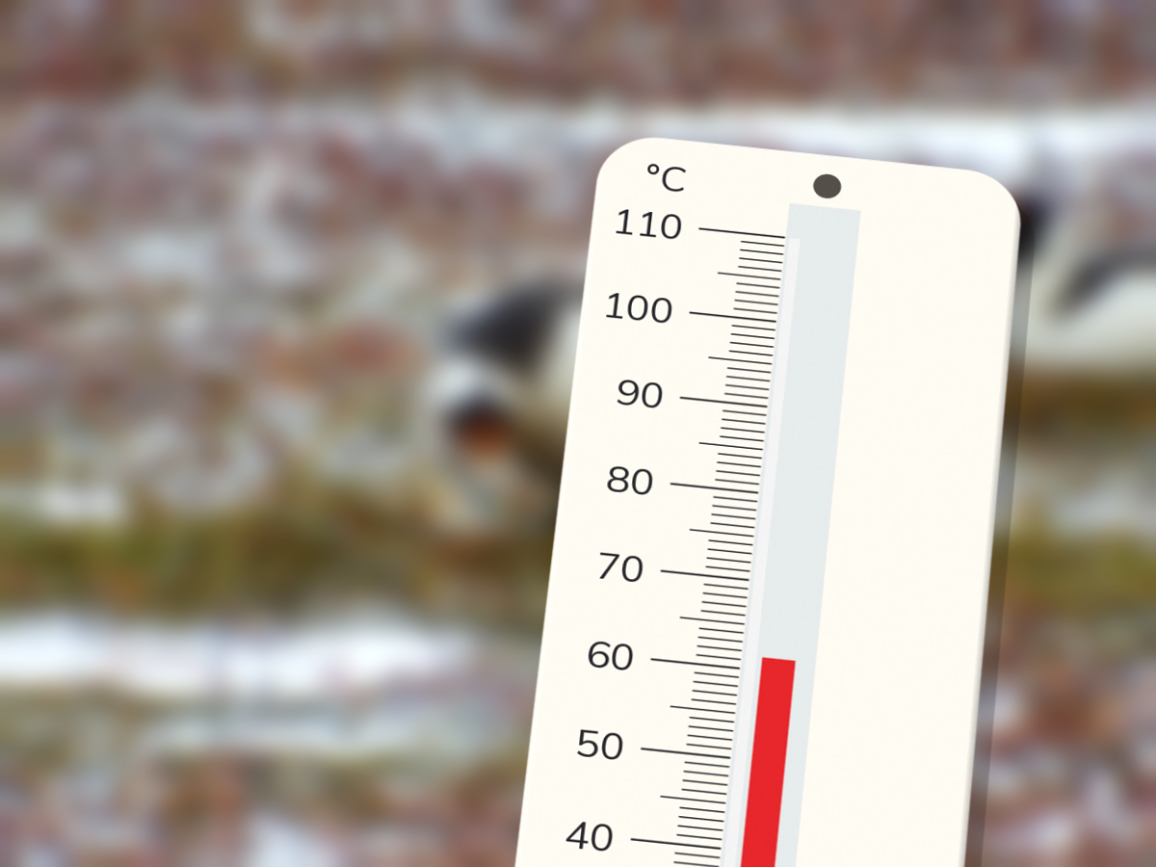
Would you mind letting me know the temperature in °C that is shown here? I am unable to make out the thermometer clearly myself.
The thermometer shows 61.5 °C
